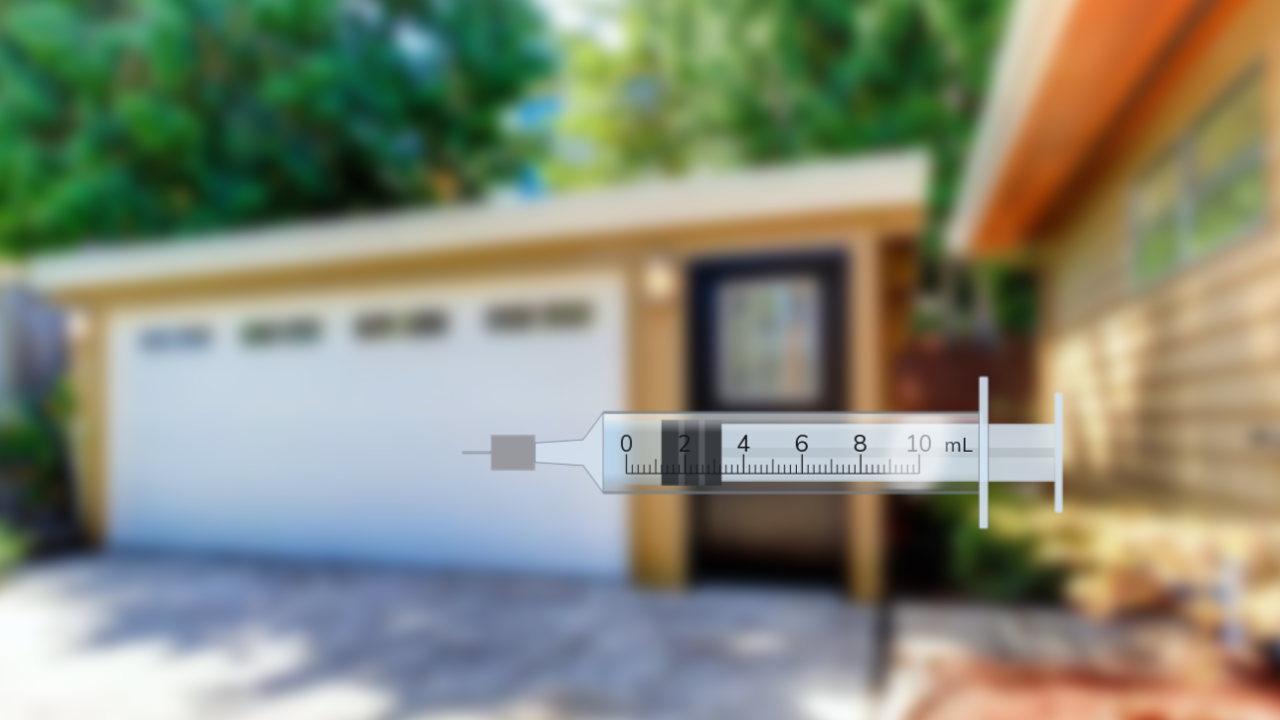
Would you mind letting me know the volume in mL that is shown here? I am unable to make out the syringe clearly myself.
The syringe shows 1.2 mL
